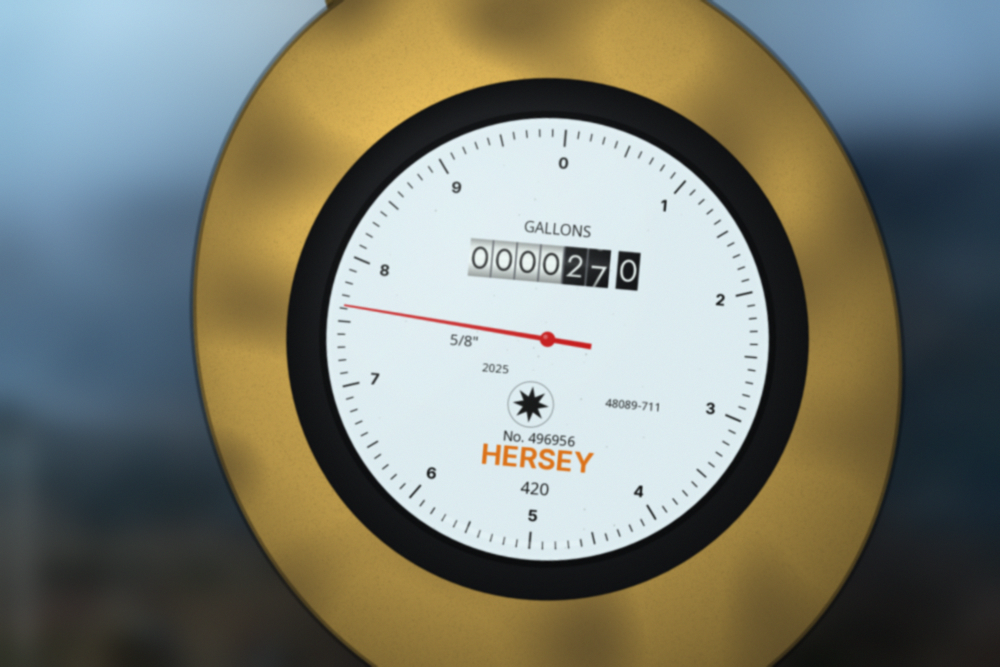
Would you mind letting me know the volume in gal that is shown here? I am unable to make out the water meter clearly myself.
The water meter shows 267.6 gal
